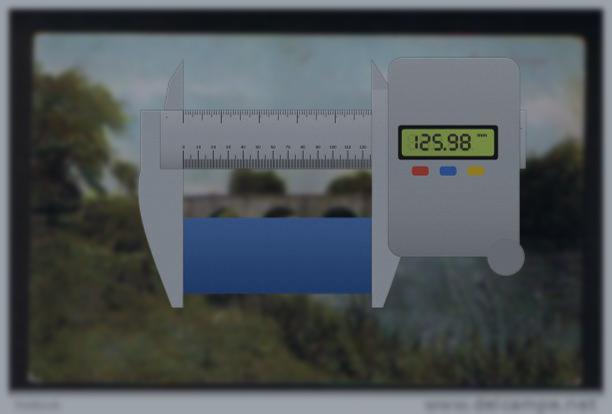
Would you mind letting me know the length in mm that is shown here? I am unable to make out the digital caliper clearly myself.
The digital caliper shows 125.98 mm
